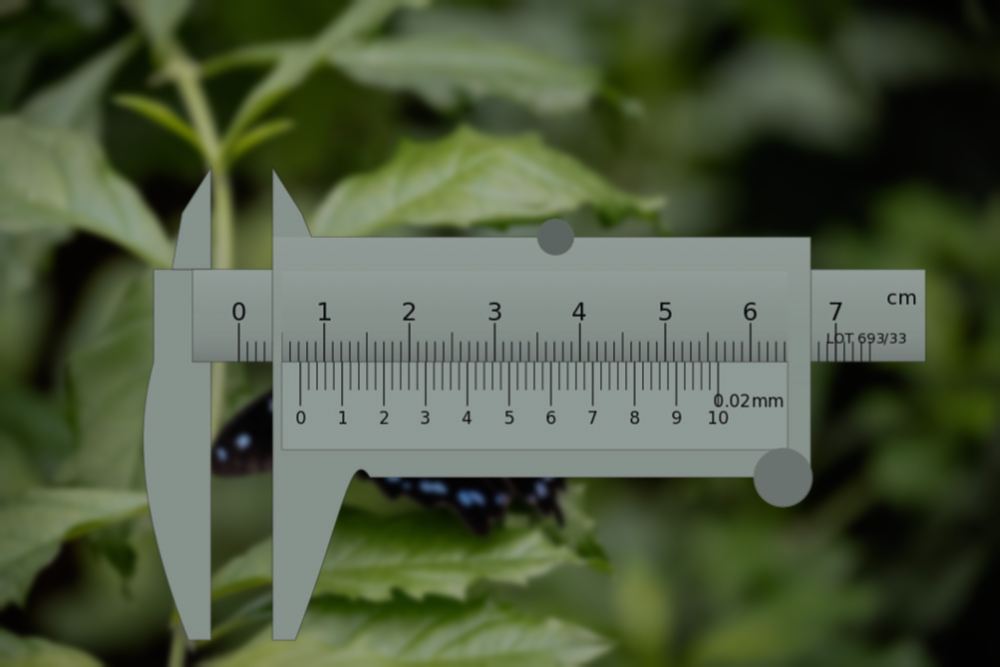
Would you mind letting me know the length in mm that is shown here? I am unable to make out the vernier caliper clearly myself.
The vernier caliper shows 7.2 mm
